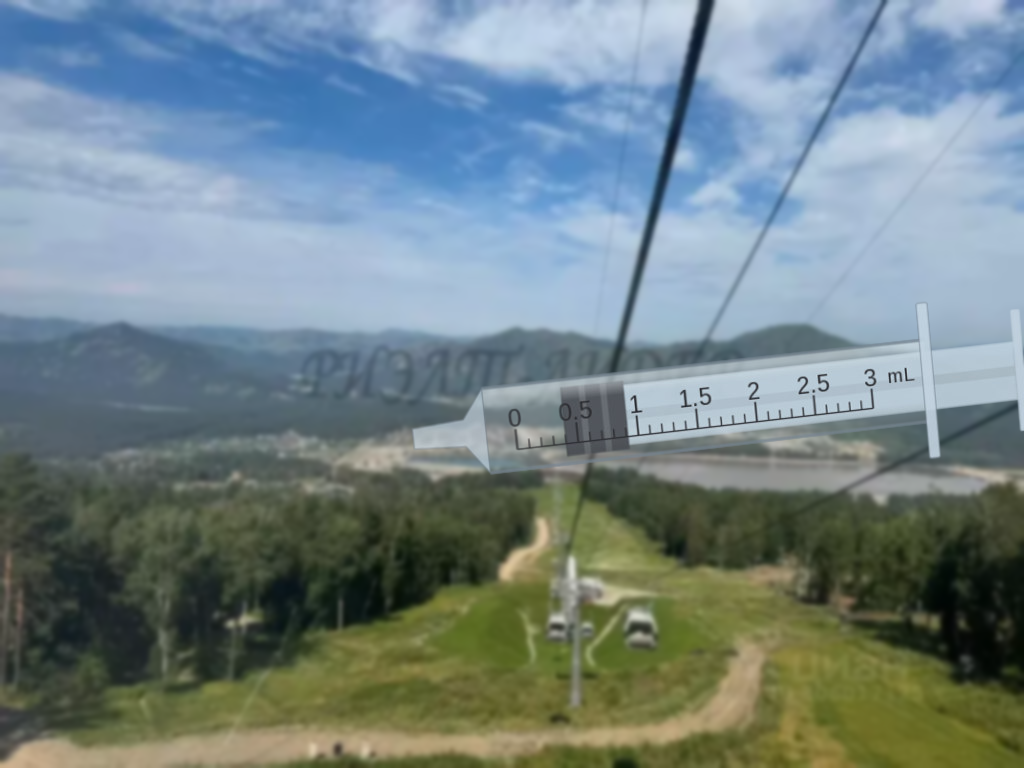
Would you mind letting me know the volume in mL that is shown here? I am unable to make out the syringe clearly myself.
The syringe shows 0.4 mL
